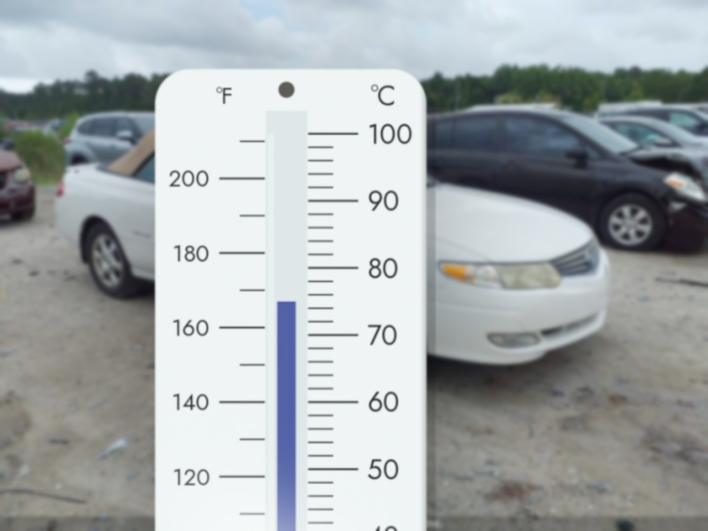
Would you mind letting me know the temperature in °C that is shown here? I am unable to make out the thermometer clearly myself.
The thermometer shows 75 °C
